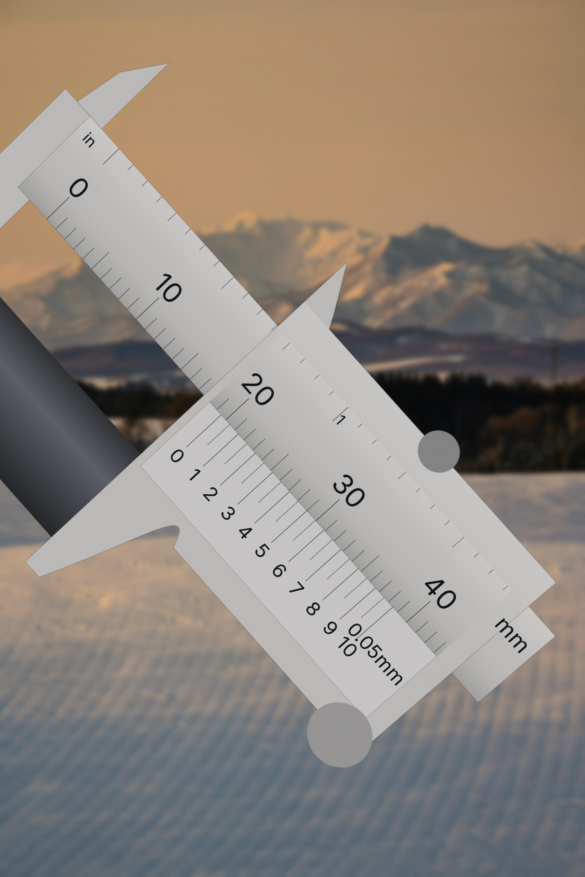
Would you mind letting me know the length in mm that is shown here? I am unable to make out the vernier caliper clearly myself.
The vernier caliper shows 19.5 mm
